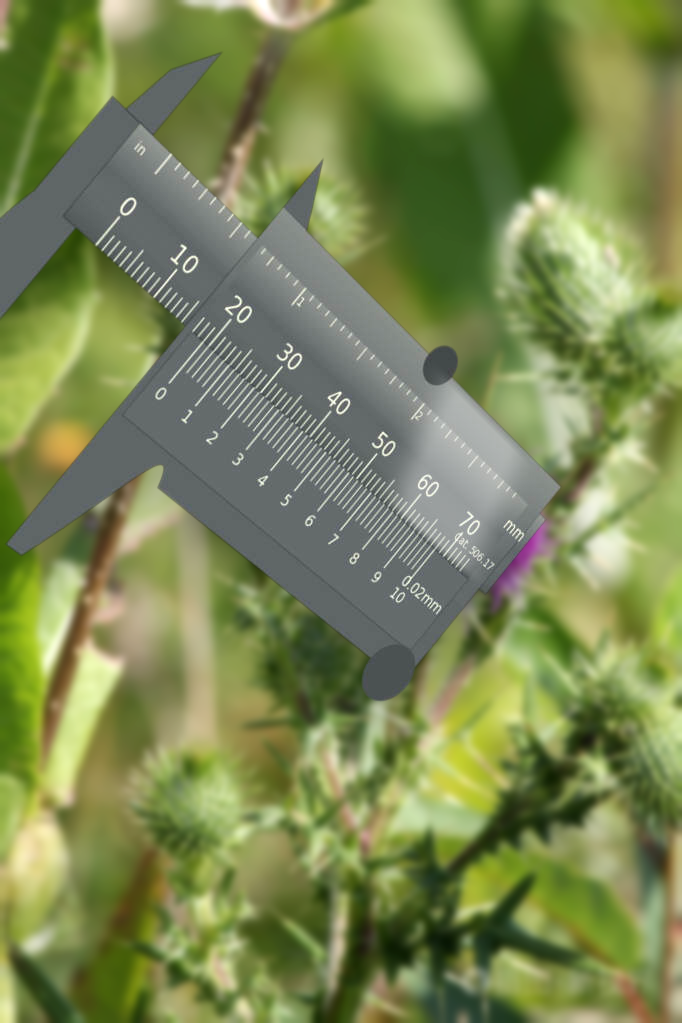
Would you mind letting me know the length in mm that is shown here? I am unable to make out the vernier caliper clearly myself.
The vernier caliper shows 19.0 mm
